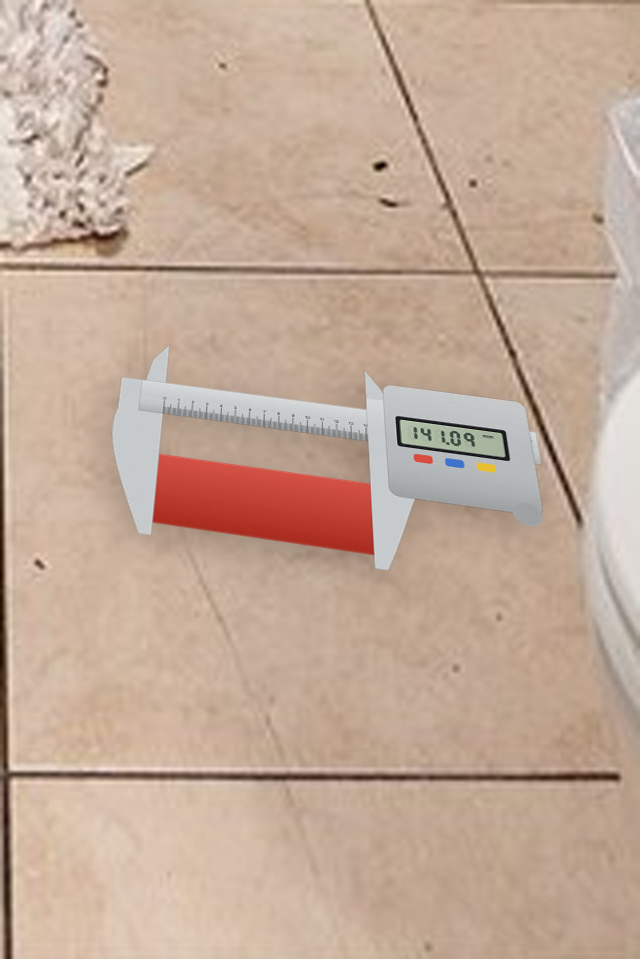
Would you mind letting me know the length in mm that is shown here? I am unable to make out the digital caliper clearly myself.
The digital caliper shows 141.09 mm
